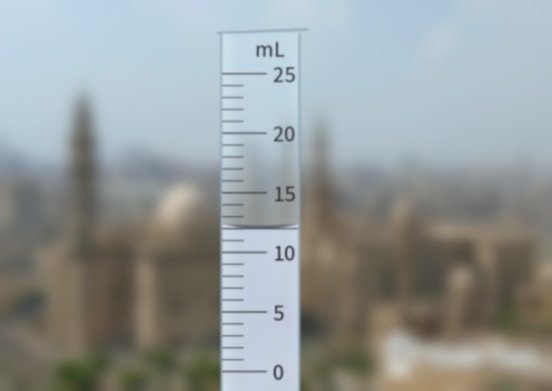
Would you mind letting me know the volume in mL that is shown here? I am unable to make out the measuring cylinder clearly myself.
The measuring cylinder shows 12 mL
